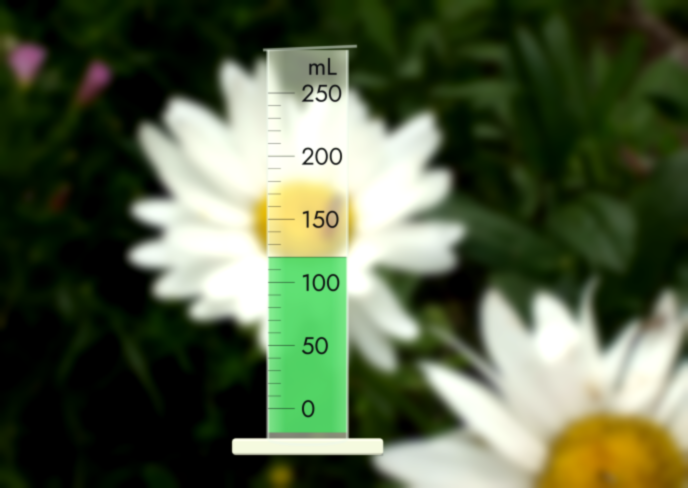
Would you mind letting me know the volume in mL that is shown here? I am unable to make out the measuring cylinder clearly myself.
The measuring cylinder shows 120 mL
